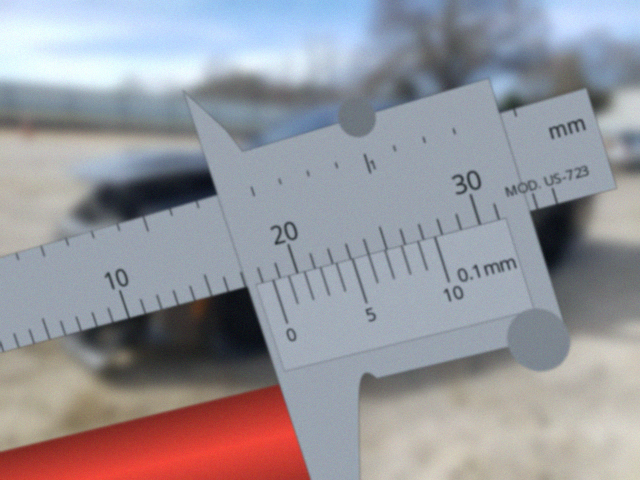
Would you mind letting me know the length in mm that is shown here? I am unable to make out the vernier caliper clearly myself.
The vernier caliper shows 18.6 mm
